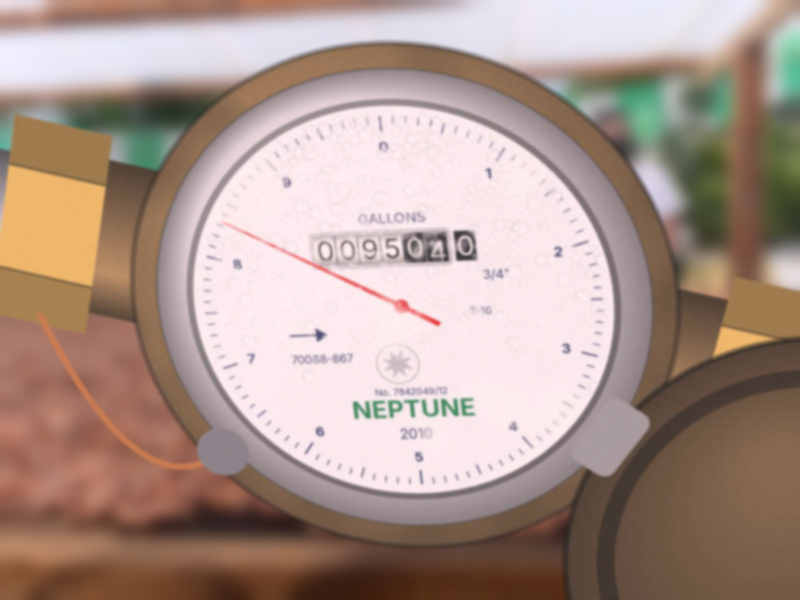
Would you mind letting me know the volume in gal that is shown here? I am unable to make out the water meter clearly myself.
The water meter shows 95038.3 gal
